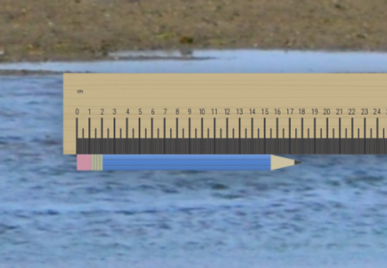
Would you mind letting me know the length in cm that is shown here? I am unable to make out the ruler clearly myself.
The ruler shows 18 cm
